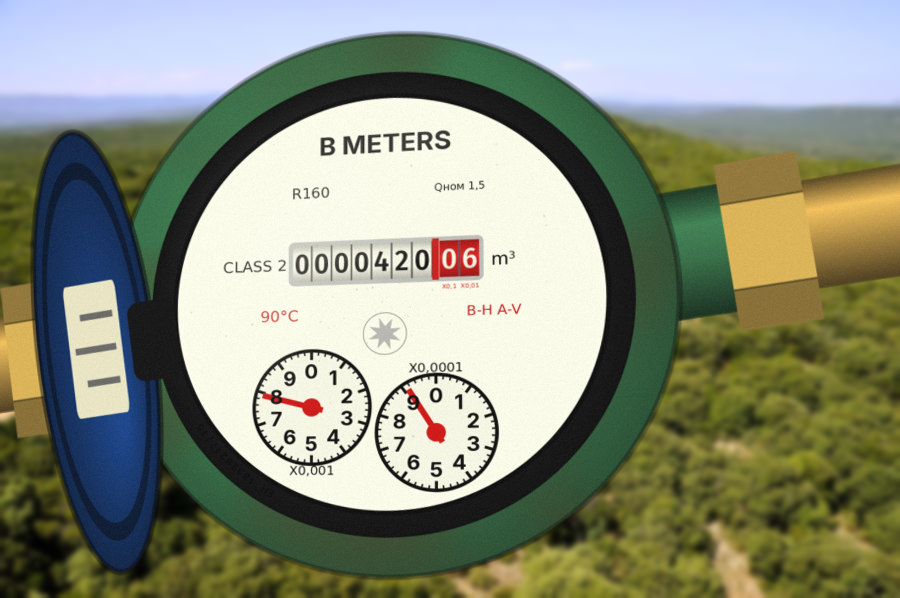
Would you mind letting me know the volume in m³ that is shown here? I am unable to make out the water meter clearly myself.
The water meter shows 420.0679 m³
